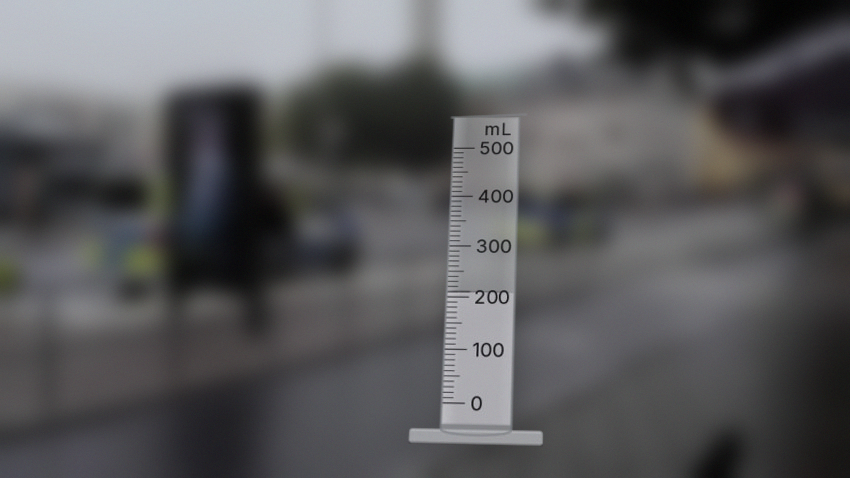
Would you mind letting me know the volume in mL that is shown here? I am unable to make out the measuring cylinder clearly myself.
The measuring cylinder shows 210 mL
